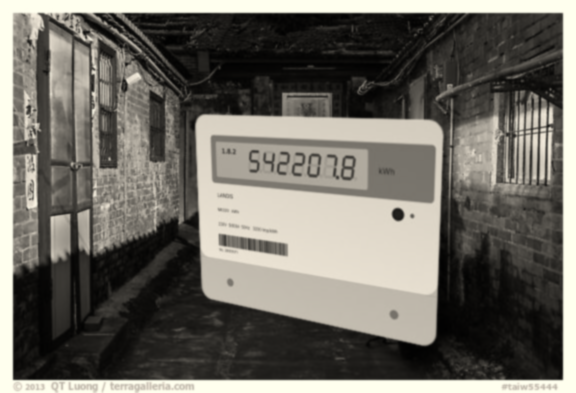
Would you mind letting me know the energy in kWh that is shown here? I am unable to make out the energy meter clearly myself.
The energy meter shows 542207.8 kWh
